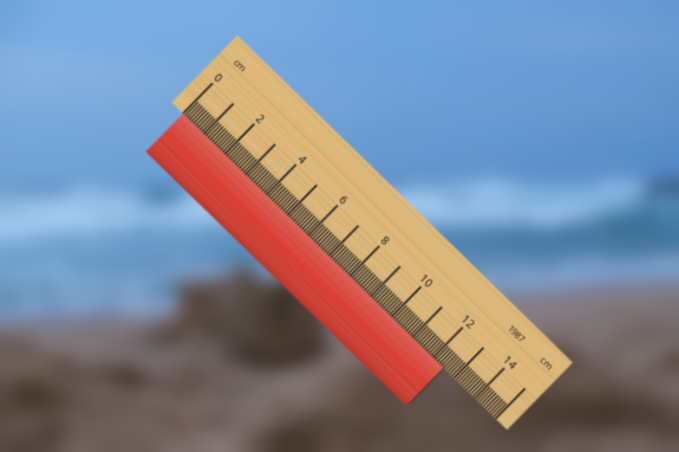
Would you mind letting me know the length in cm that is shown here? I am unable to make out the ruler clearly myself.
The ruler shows 12.5 cm
